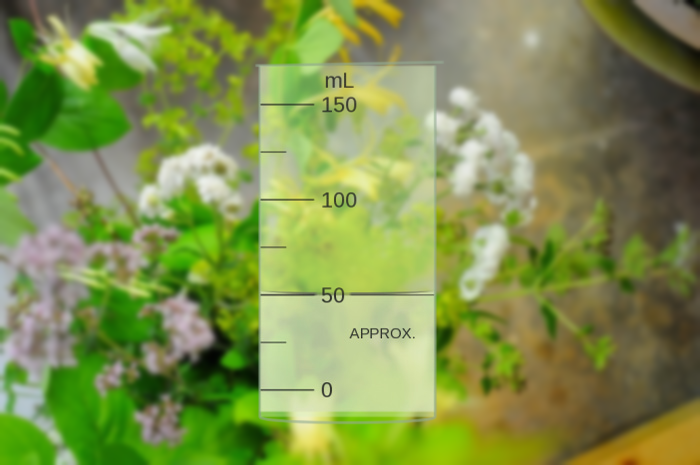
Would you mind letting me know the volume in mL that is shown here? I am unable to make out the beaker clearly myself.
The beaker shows 50 mL
